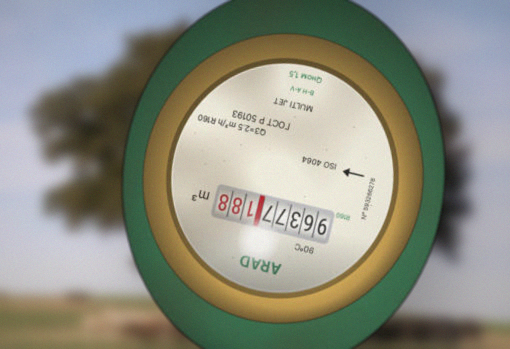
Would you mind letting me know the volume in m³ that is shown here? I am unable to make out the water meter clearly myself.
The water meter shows 96377.188 m³
